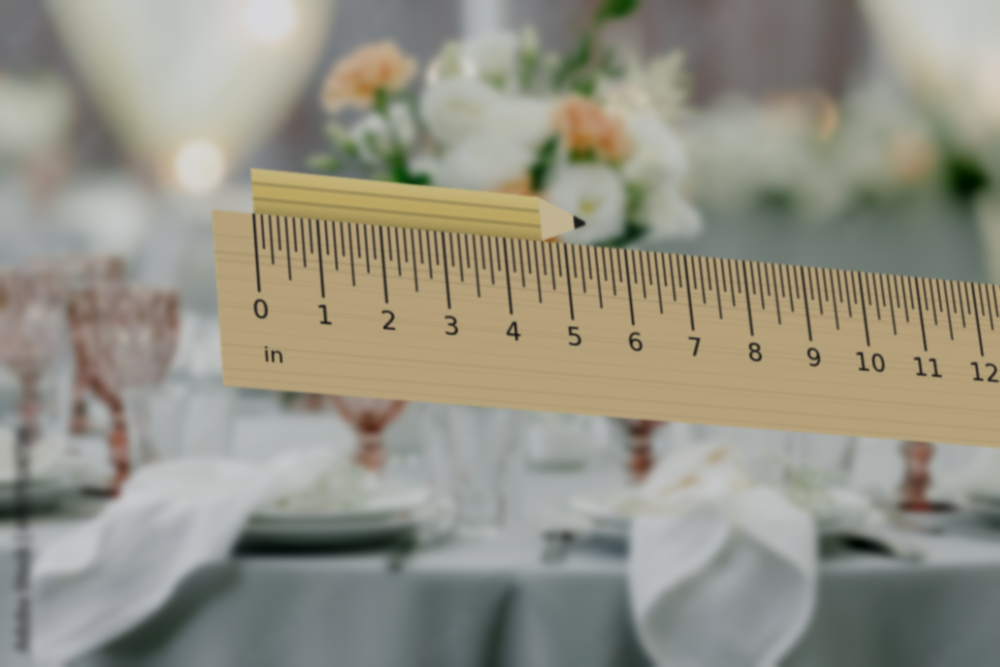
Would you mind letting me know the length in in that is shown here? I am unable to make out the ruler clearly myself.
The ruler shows 5.375 in
